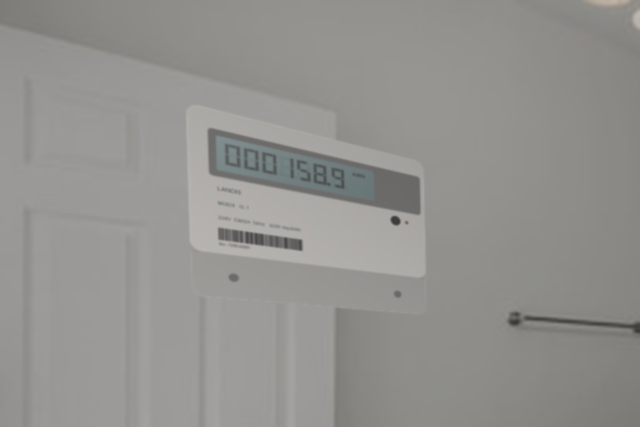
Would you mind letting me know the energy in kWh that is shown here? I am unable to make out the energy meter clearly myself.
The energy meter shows 158.9 kWh
